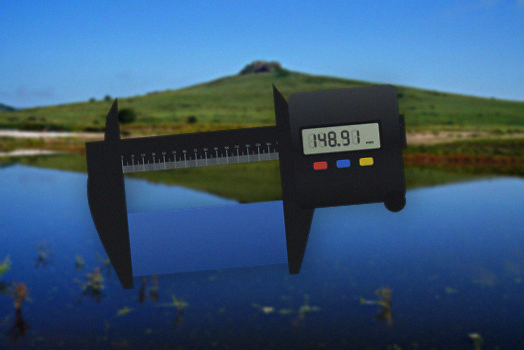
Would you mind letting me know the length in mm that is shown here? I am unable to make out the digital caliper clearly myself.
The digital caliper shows 148.91 mm
